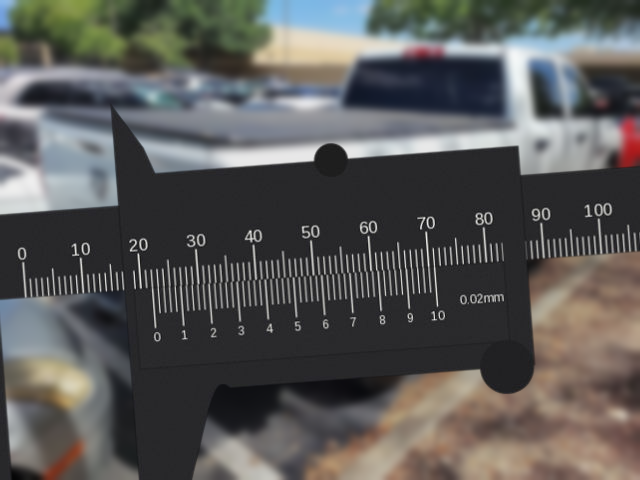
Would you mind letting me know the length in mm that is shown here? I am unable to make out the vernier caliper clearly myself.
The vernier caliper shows 22.0 mm
